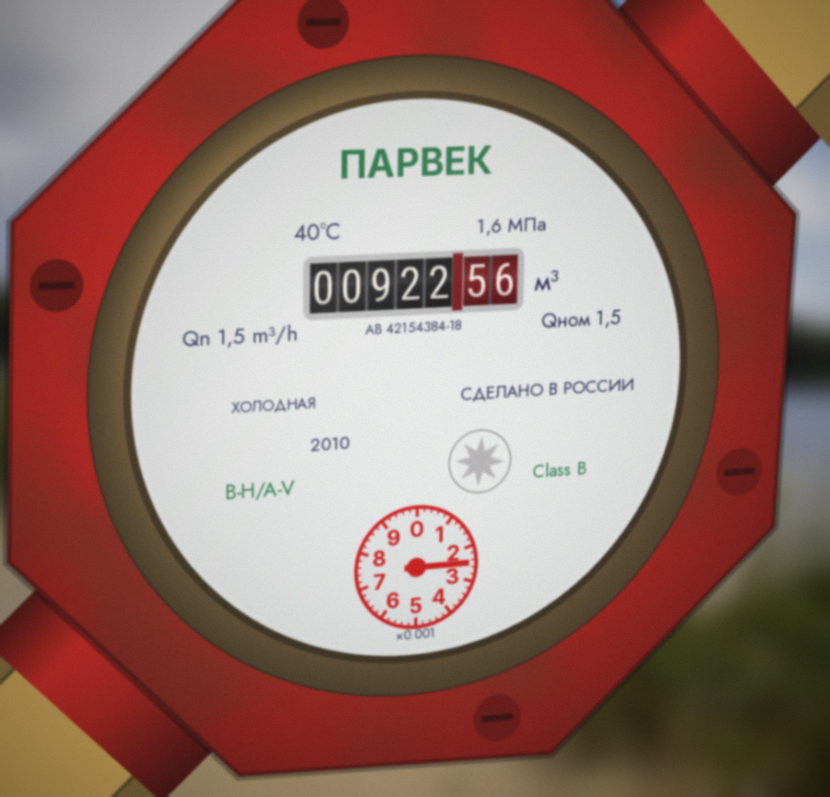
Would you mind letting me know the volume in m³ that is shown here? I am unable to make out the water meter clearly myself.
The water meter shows 922.562 m³
